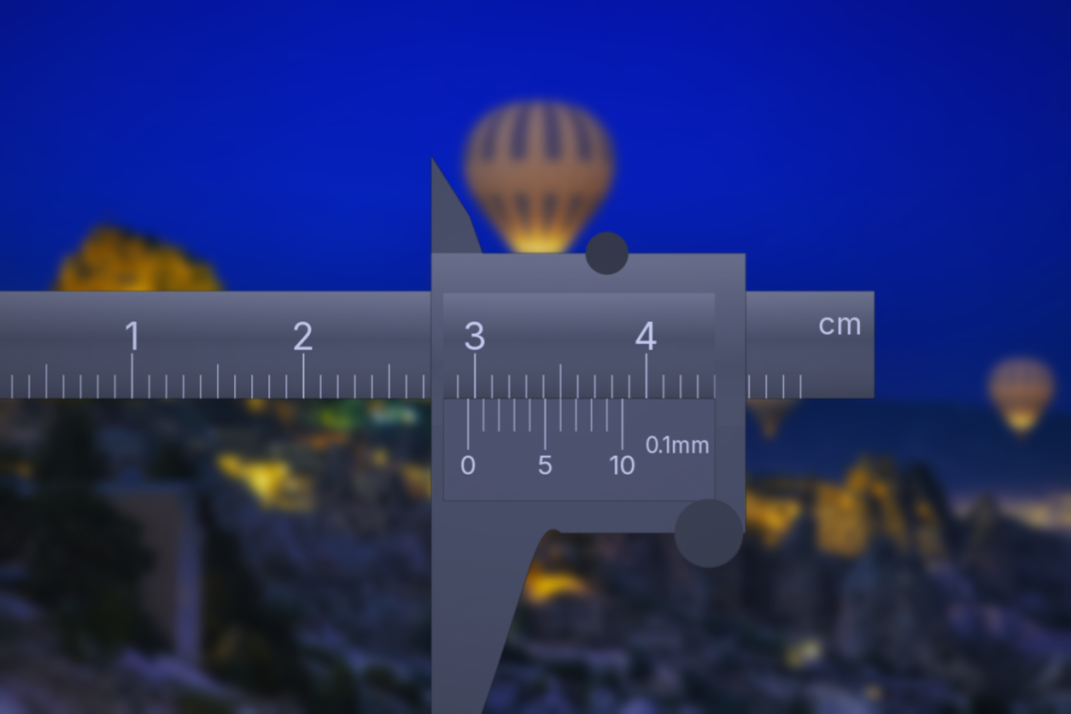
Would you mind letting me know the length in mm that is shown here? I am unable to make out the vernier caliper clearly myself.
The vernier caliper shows 29.6 mm
